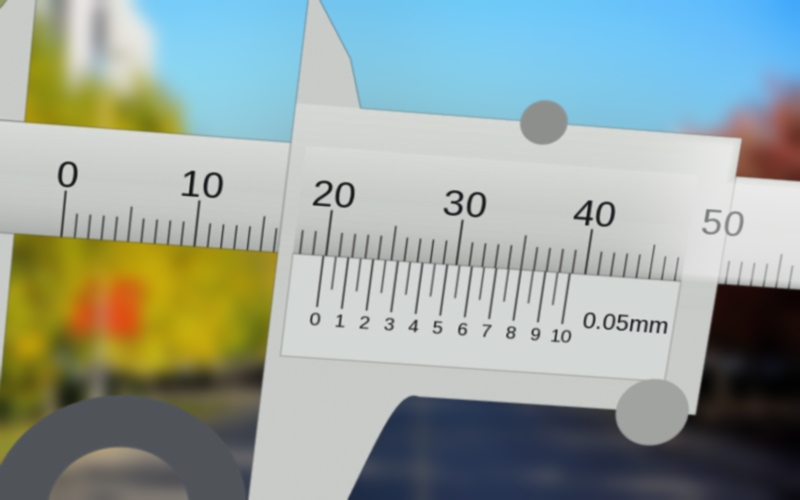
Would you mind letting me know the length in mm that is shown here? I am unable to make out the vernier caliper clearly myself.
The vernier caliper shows 19.8 mm
